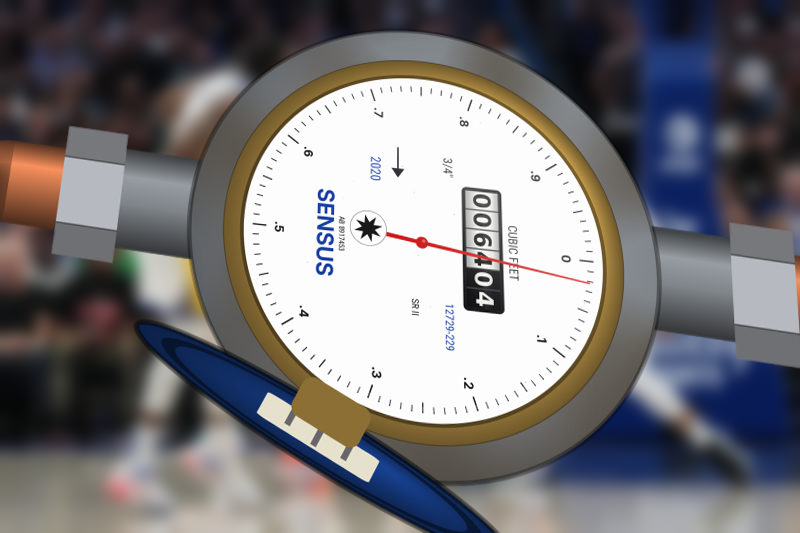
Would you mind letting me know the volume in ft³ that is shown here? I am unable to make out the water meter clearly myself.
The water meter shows 6404.02 ft³
